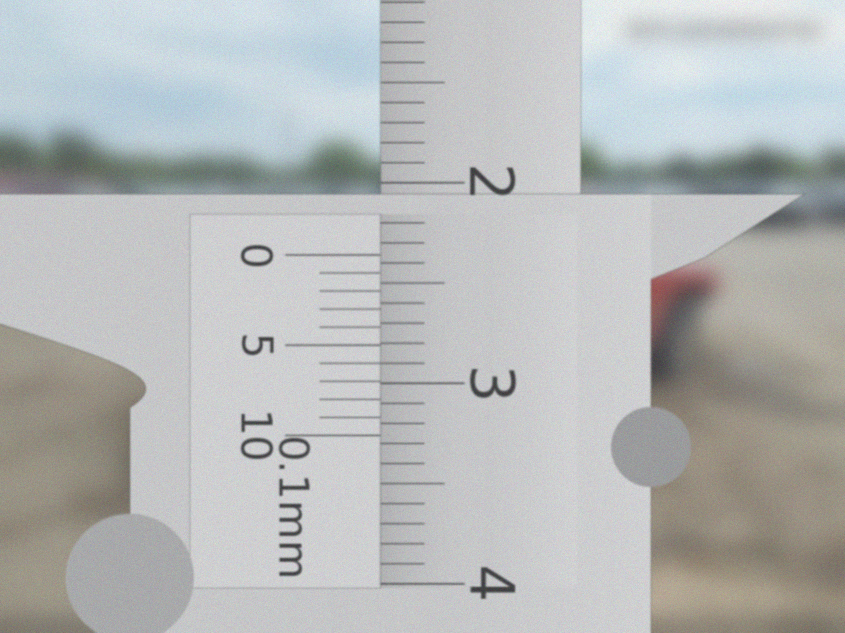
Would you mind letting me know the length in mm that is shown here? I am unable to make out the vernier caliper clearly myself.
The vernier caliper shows 23.6 mm
